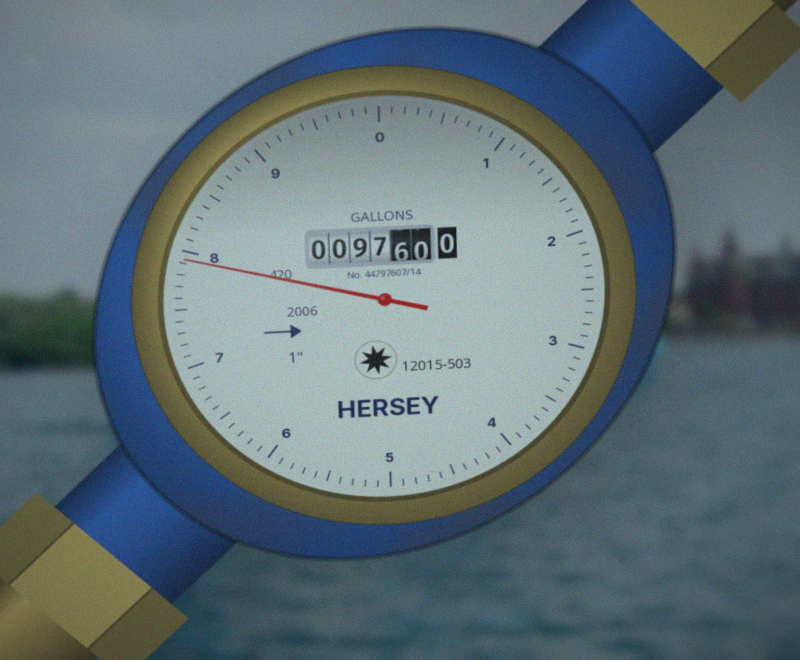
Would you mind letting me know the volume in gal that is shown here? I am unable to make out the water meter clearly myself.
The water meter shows 97597.9 gal
